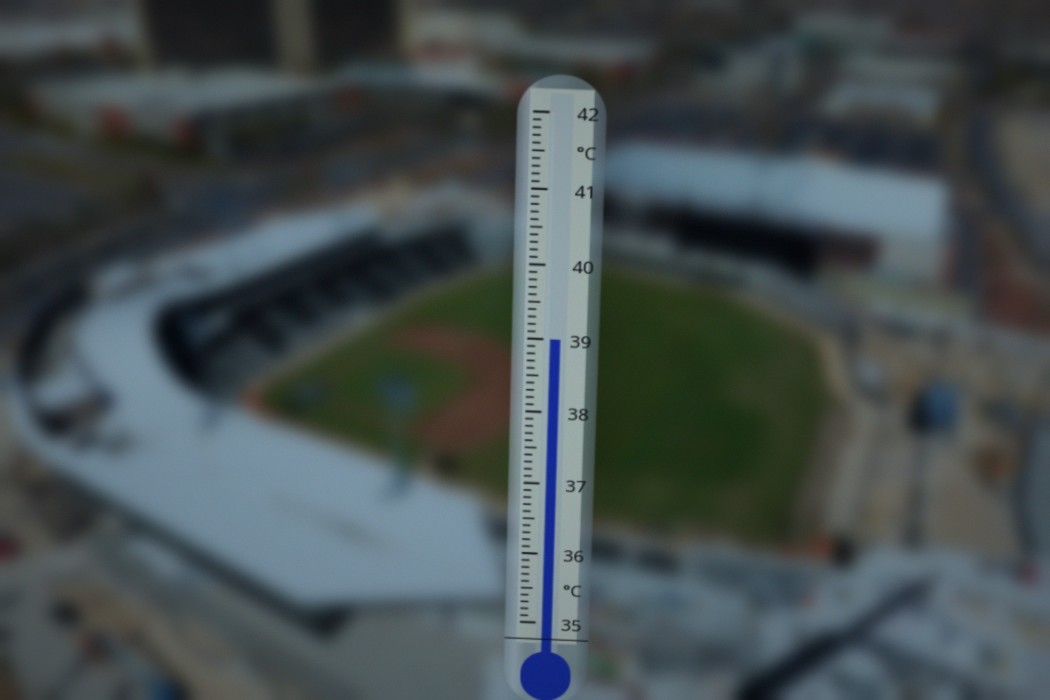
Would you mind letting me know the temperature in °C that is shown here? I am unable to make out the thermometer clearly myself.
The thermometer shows 39 °C
